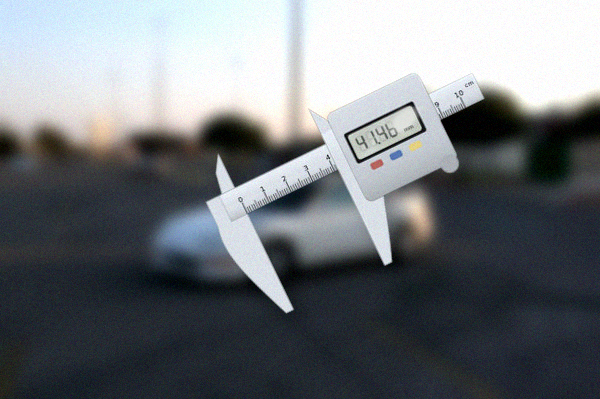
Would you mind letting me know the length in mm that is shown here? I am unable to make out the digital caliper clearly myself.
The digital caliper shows 41.46 mm
